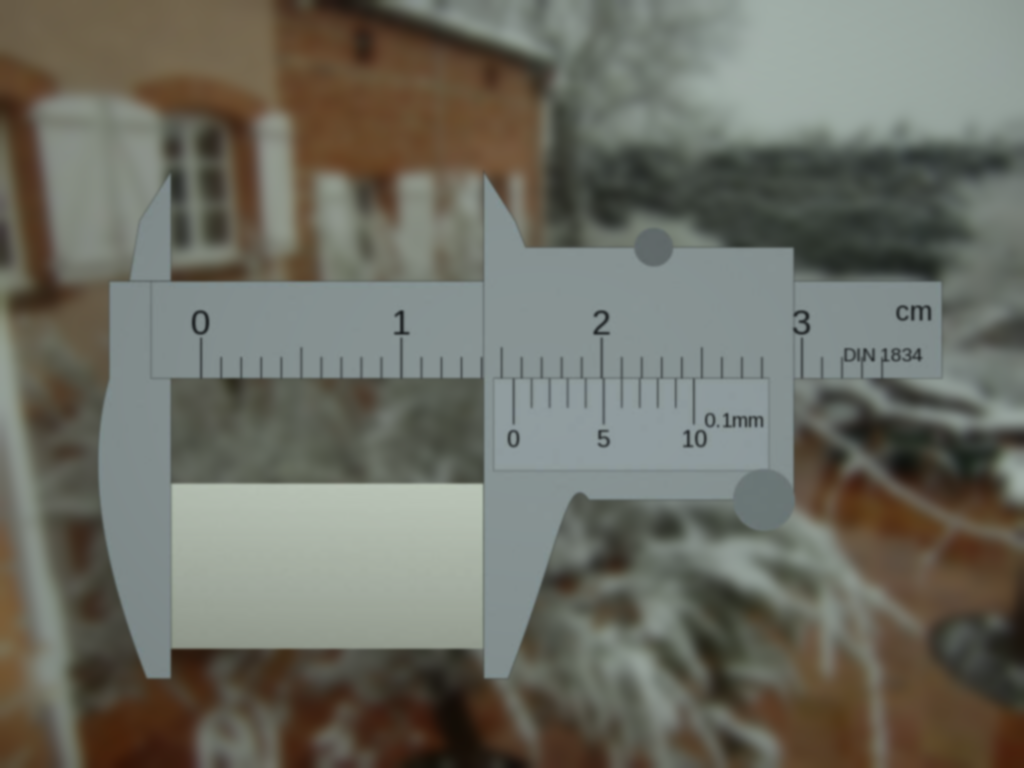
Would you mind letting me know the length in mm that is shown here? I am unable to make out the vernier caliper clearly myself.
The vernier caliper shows 15.6 mm
